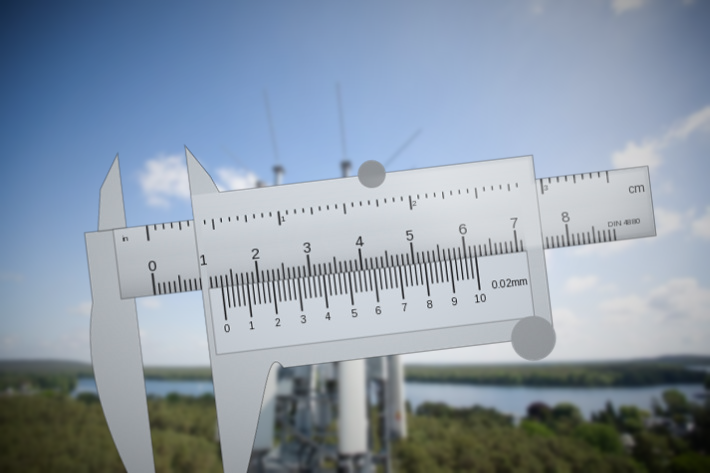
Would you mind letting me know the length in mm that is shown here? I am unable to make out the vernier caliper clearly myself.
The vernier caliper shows 13.0 mm
